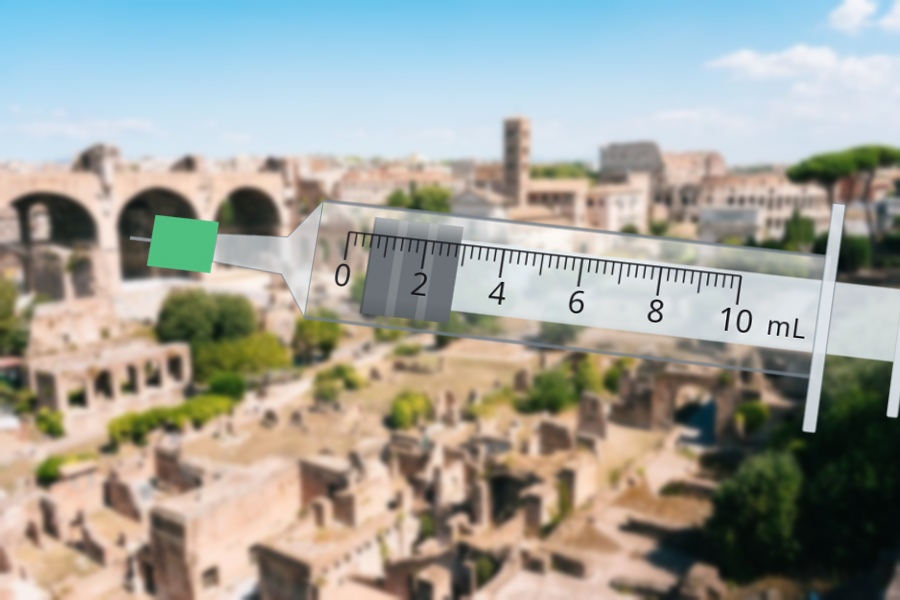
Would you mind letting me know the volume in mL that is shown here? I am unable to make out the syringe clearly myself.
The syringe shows 0.6 mL
